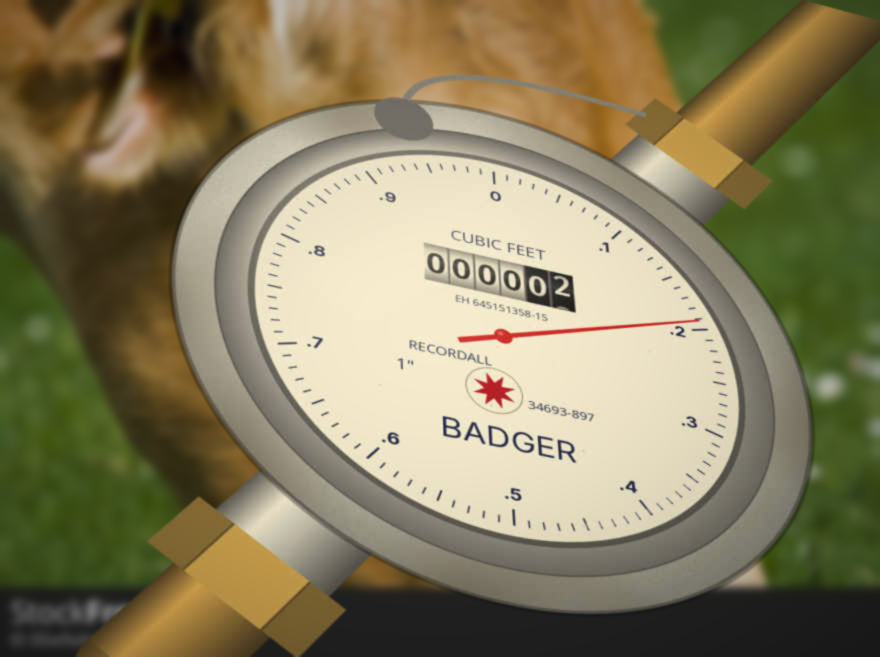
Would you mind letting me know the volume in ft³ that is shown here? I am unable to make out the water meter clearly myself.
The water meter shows 2.19 ft³
